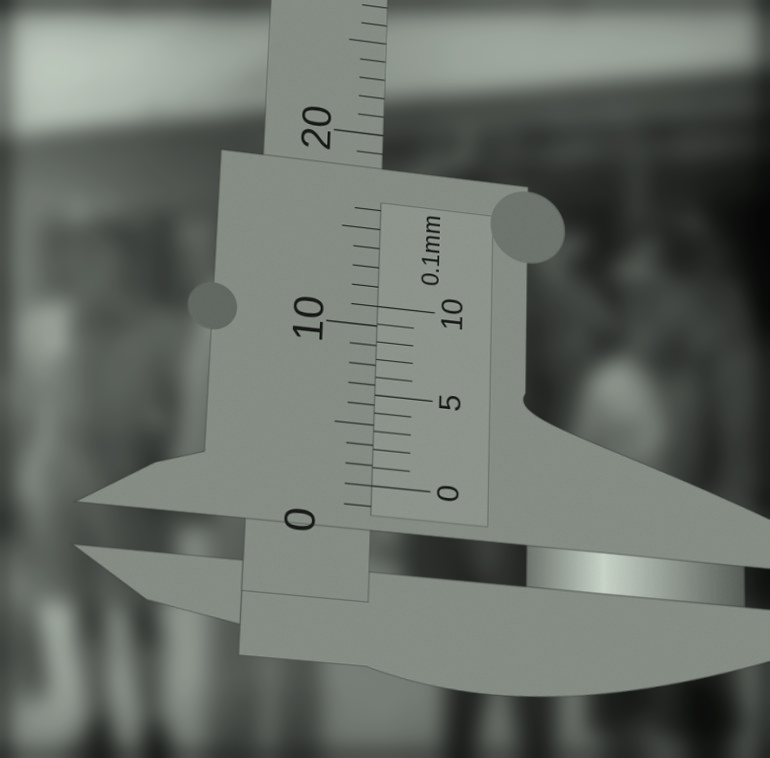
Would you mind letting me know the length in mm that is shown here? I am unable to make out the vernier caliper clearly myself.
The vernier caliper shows 2.0 mm
